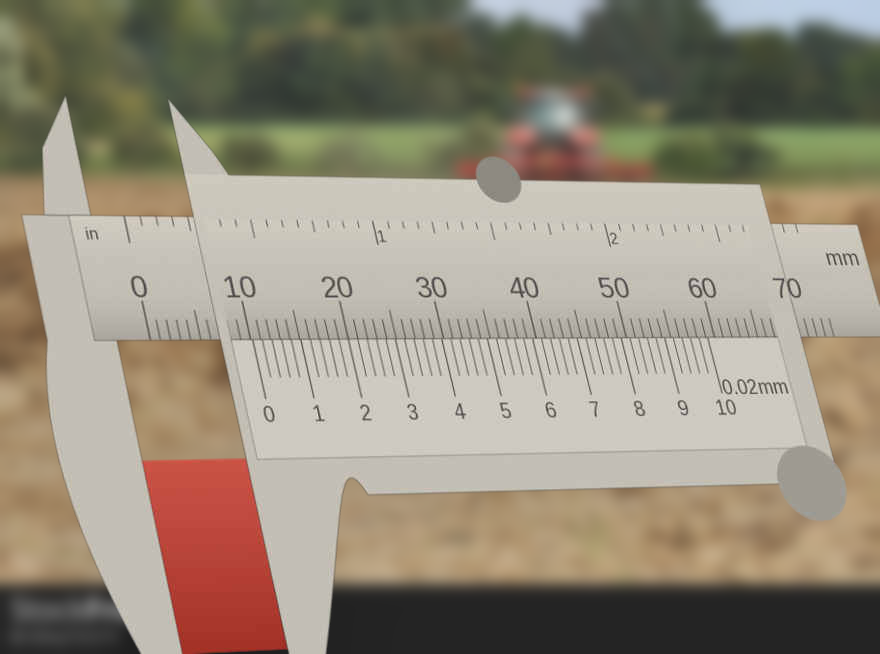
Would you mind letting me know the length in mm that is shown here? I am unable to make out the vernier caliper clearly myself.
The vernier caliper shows 10.2 mm
